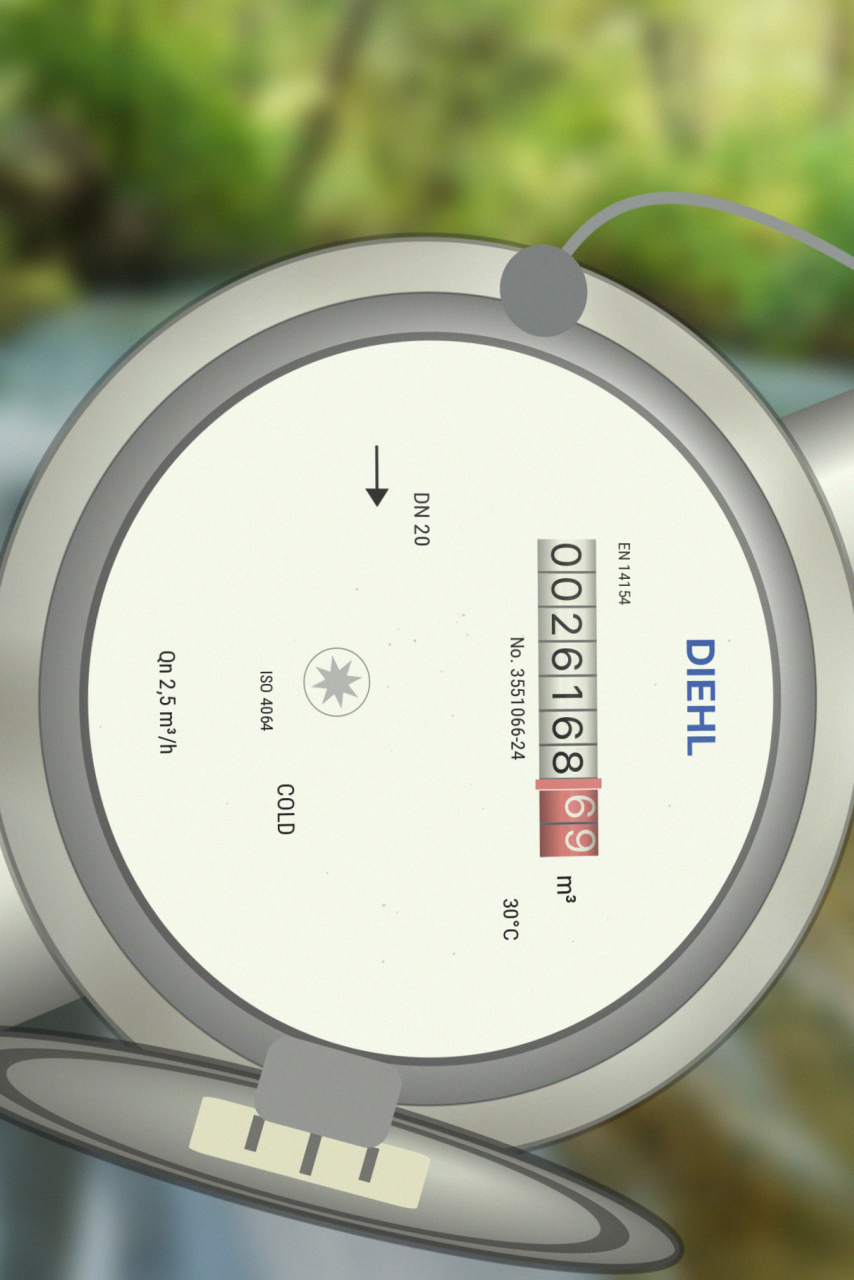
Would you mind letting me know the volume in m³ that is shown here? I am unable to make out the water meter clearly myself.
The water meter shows 26168.69 m³
